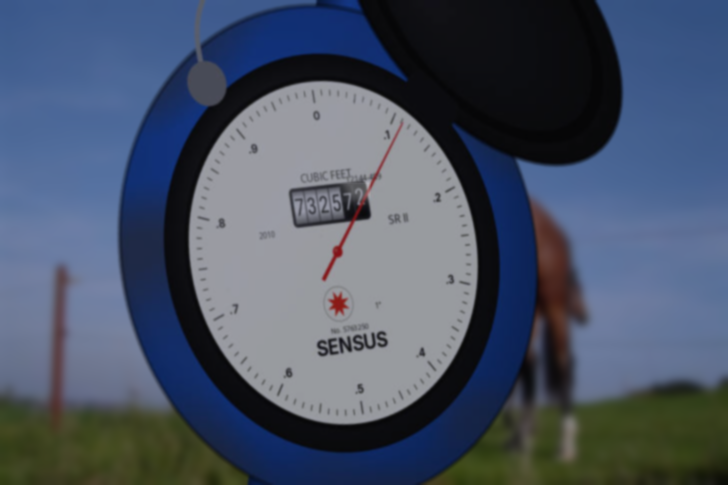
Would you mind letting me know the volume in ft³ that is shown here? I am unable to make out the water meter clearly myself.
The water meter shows 732572.11 ft³
